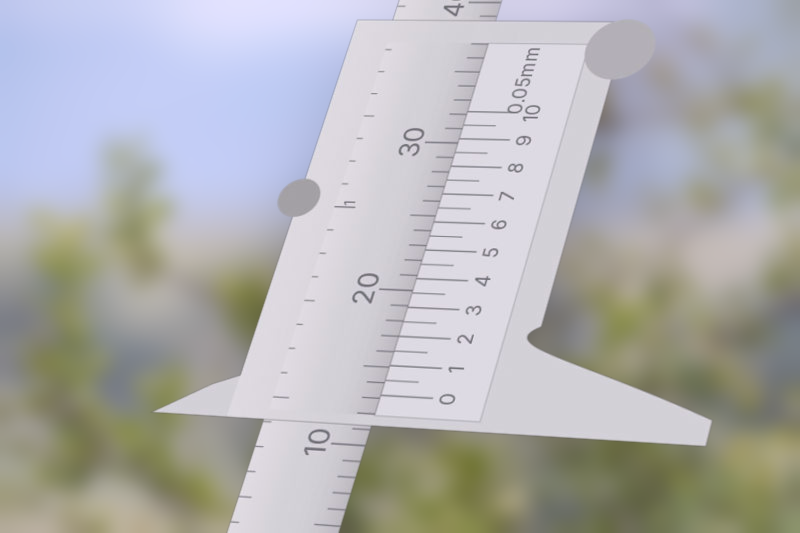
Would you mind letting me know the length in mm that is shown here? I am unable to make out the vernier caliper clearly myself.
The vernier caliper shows 13.2 mm
